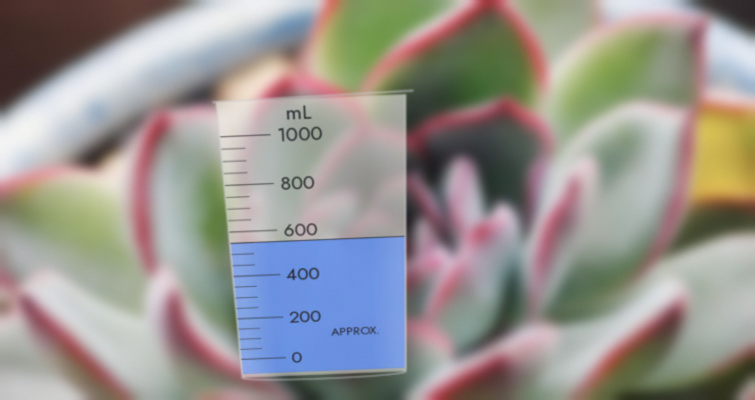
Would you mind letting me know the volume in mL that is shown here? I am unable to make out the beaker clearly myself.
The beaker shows 550 mL
